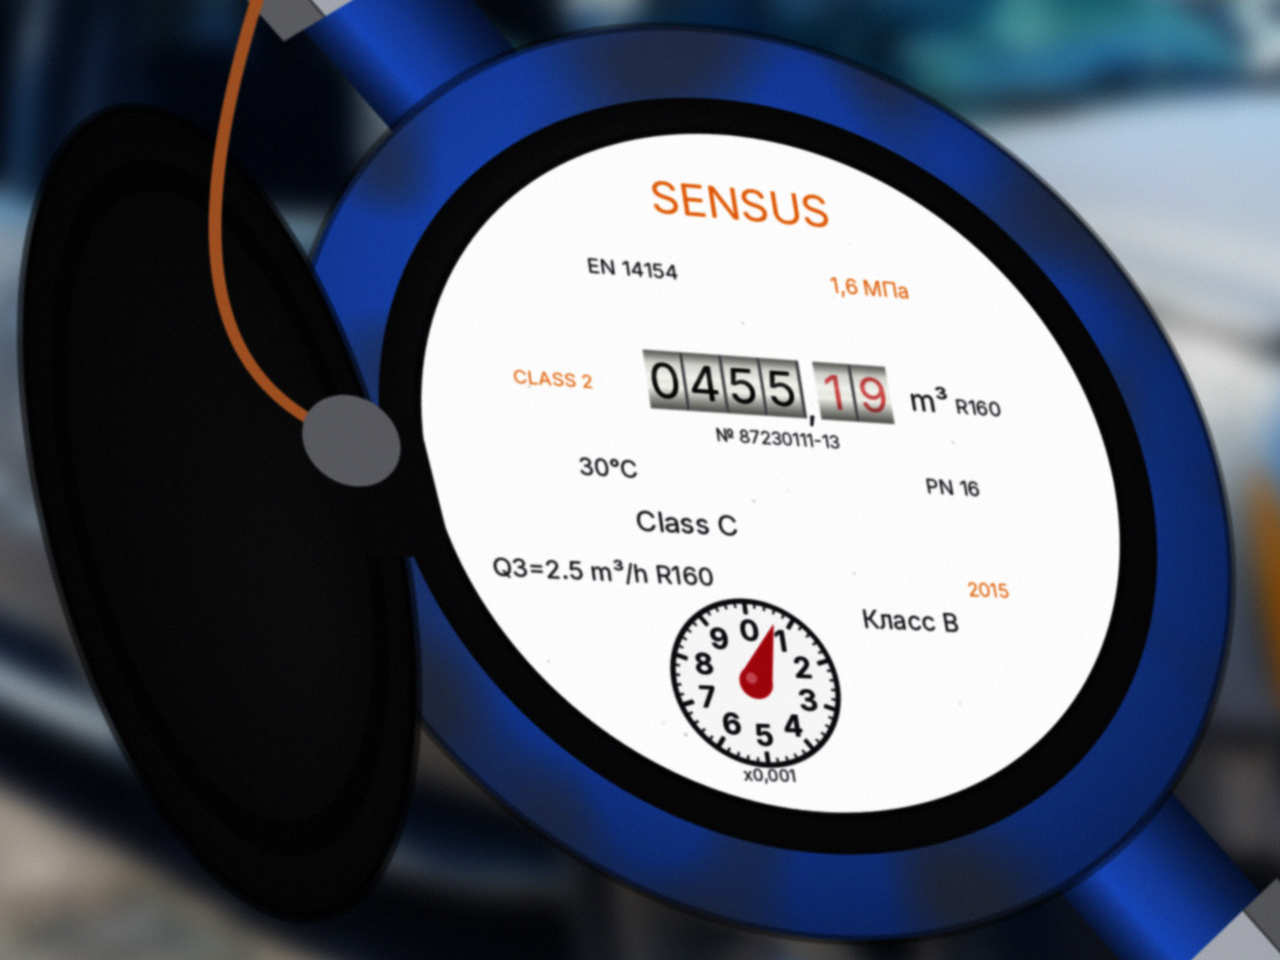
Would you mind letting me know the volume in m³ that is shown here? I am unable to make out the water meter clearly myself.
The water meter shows 455.190 m³
